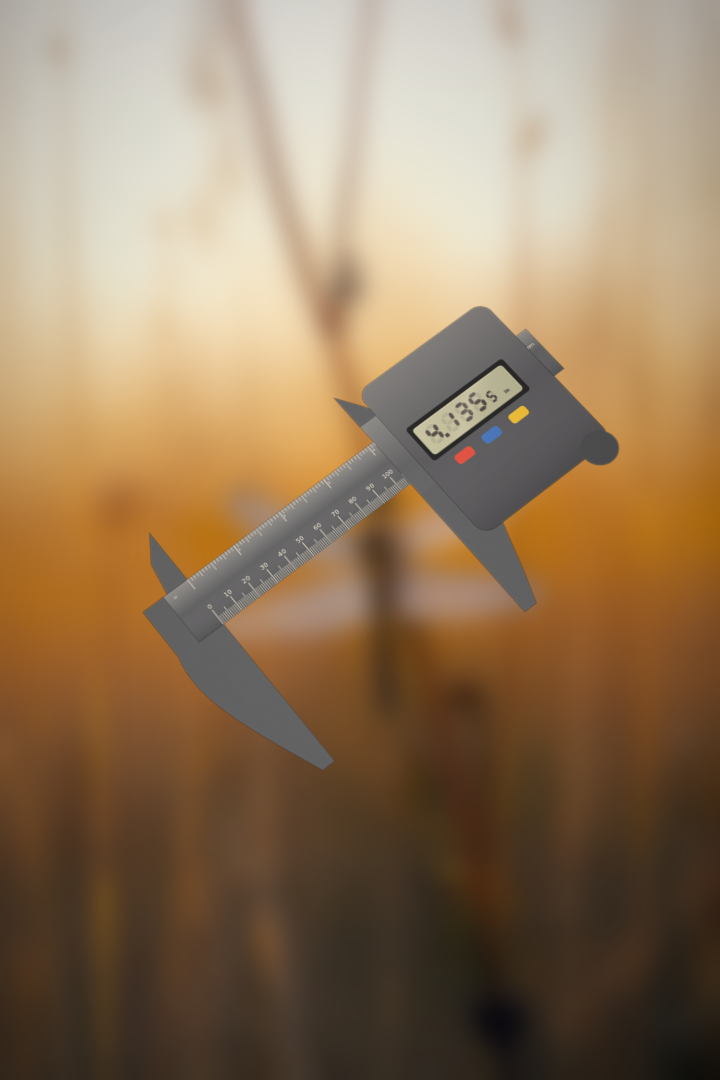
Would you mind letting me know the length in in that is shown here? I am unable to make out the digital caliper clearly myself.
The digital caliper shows 4.1355 in
